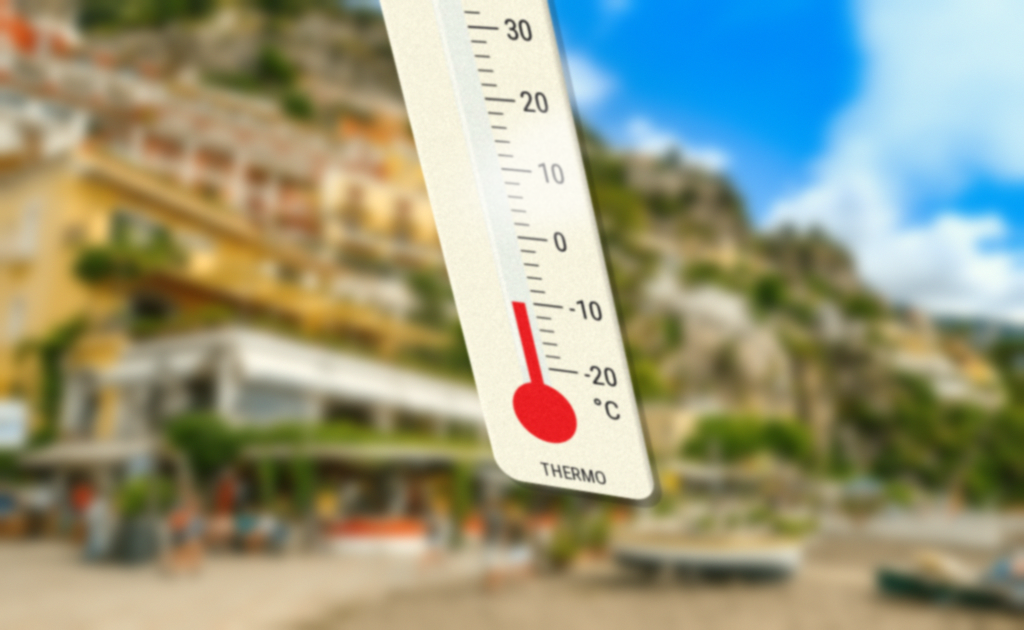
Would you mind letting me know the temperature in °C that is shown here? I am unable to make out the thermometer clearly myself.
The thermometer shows -10 °C
